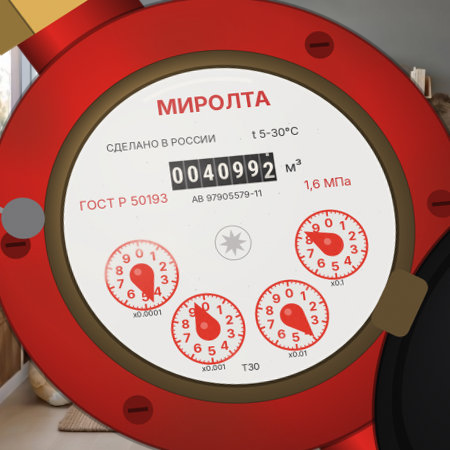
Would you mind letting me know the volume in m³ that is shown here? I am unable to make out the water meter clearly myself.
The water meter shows 40991.8394 m³
